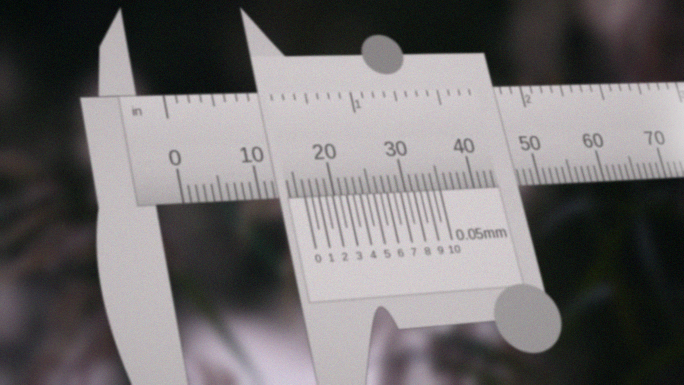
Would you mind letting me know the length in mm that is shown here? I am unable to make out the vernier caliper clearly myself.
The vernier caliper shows 16.0 mm
